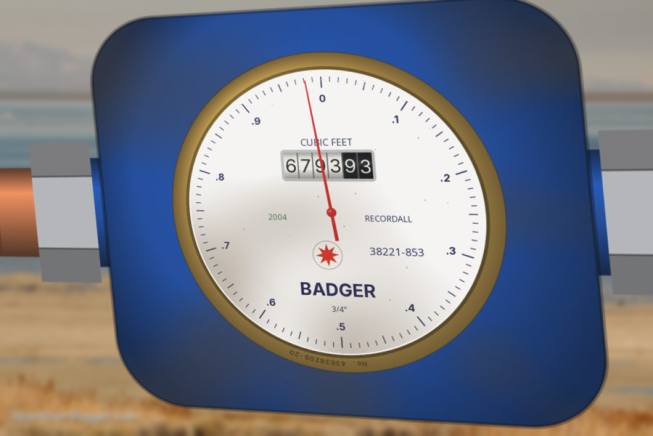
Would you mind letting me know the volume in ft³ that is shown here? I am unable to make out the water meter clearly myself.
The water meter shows 679392.98 ft³
